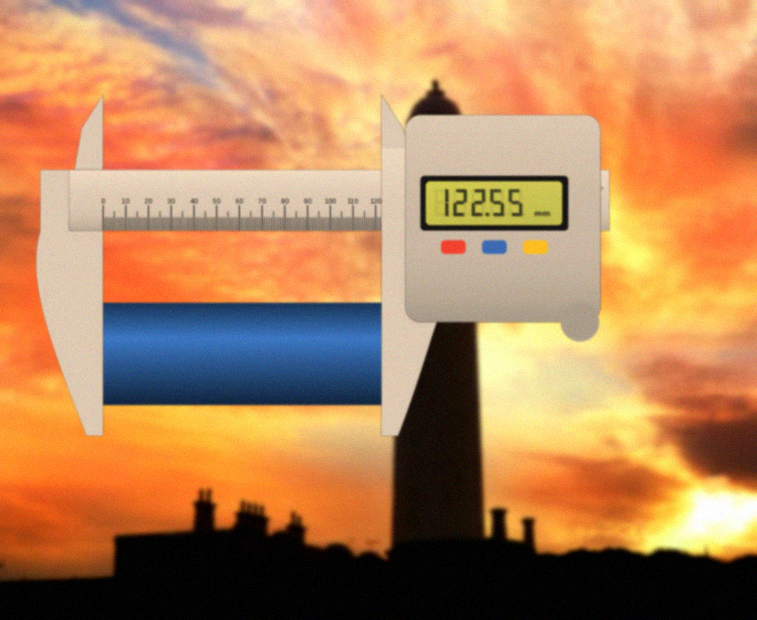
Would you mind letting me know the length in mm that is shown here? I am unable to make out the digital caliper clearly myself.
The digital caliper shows 122.55 mm
